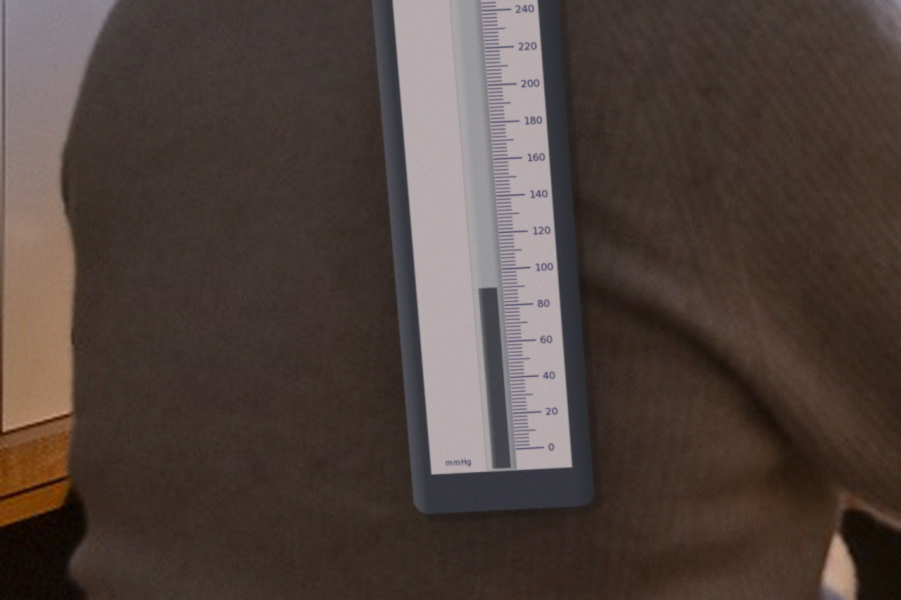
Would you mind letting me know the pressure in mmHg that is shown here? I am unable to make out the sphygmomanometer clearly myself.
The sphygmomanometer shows 90 mmHg
